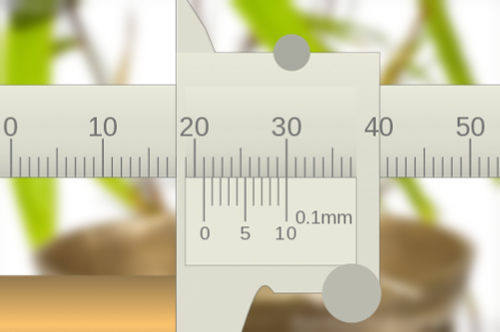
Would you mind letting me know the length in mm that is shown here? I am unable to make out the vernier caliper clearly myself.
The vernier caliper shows 21.0 mm
